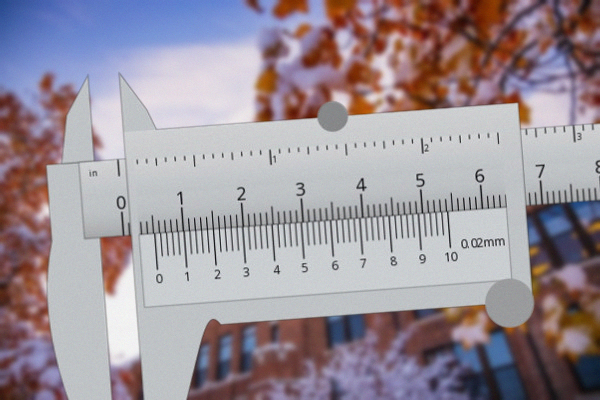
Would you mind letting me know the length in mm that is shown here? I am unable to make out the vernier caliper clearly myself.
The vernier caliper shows 5.2 mm
